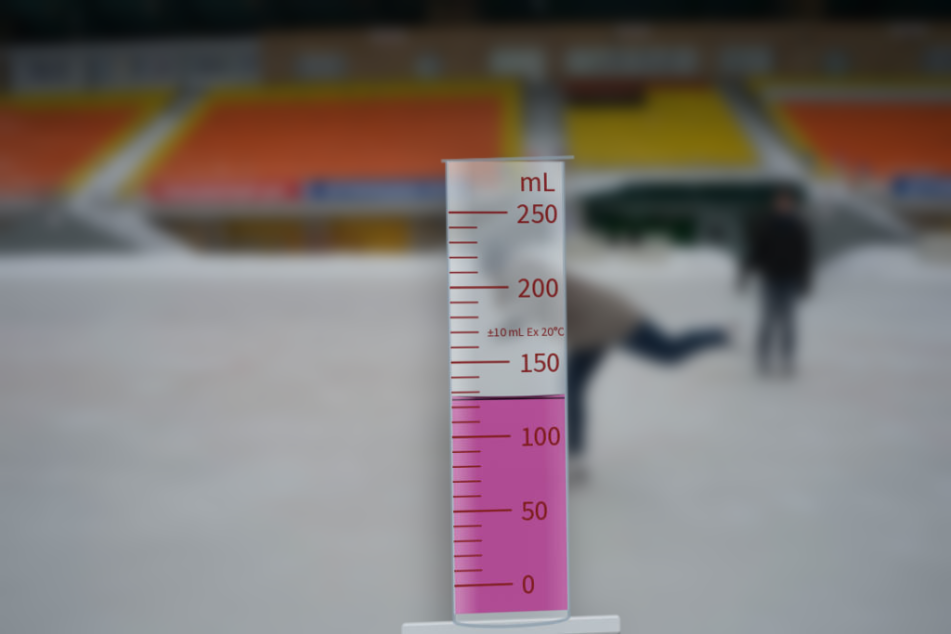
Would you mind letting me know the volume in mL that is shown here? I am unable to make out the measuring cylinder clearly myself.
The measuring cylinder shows 125 mL
